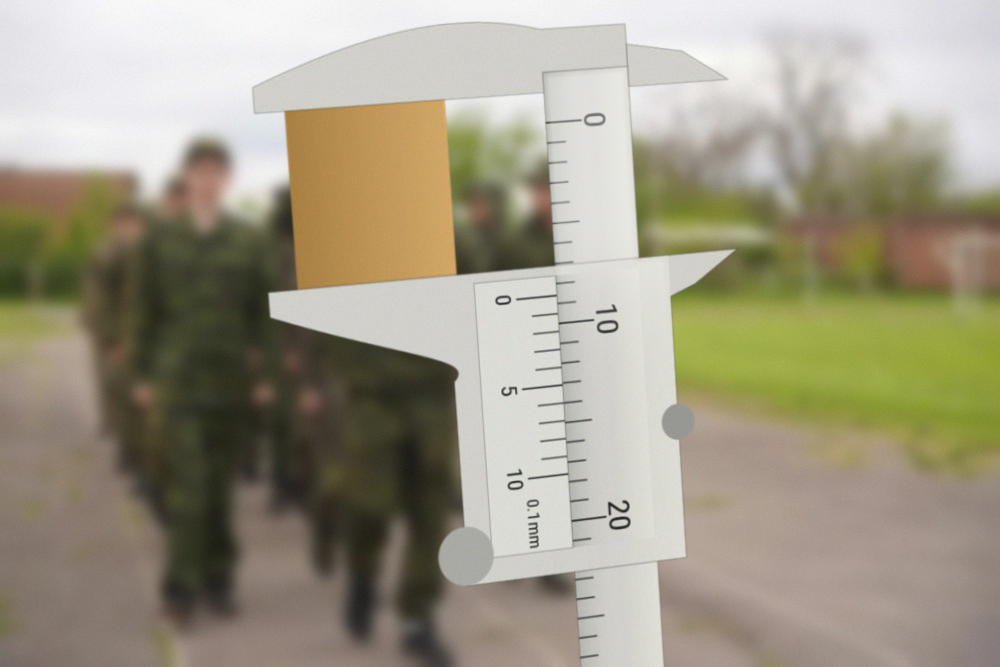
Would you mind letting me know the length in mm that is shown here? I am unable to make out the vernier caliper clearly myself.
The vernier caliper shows 8.6 mm
